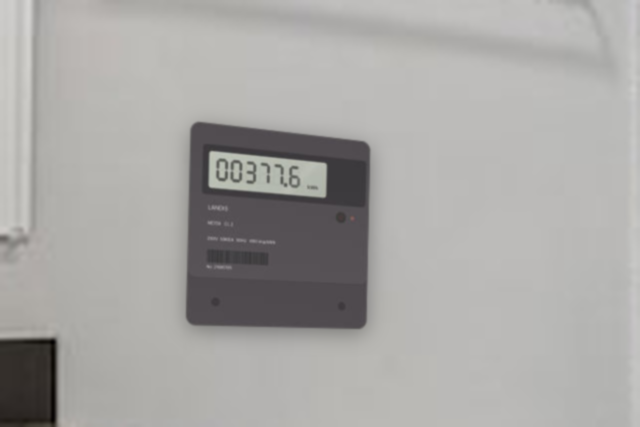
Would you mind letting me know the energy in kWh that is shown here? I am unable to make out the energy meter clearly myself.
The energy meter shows 377.6 kWh
